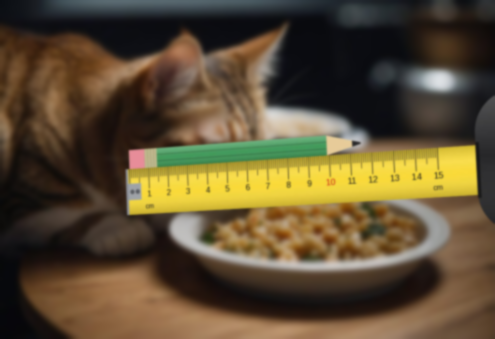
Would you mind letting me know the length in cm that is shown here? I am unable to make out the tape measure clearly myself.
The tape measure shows 11.5 cm
